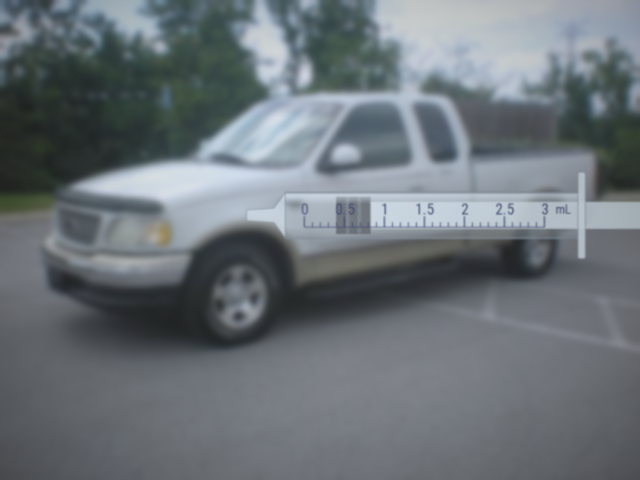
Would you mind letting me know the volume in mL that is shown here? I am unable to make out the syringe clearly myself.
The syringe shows 0.4 mL
